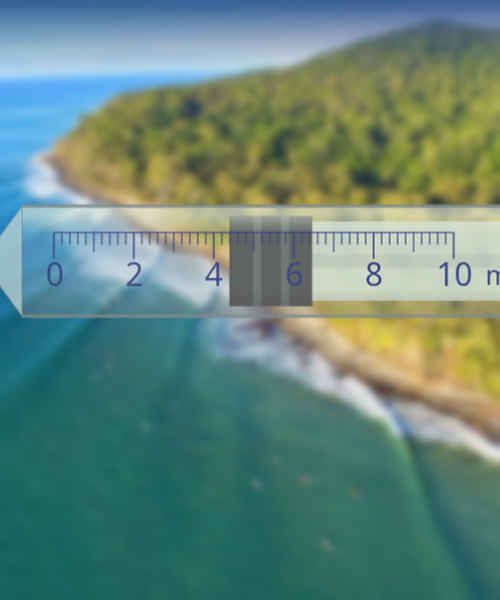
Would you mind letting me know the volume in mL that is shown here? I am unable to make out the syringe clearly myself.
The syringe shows 4.4 mL
